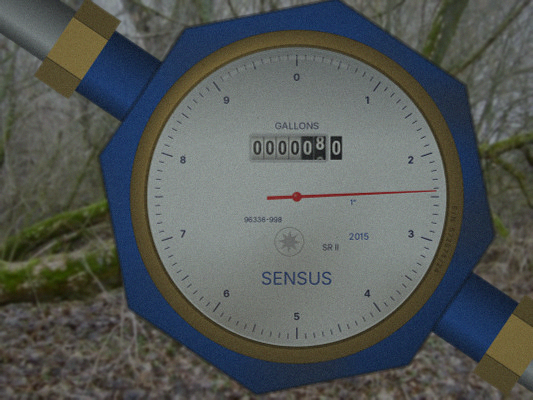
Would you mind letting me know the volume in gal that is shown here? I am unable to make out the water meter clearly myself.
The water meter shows 82.4 gal
